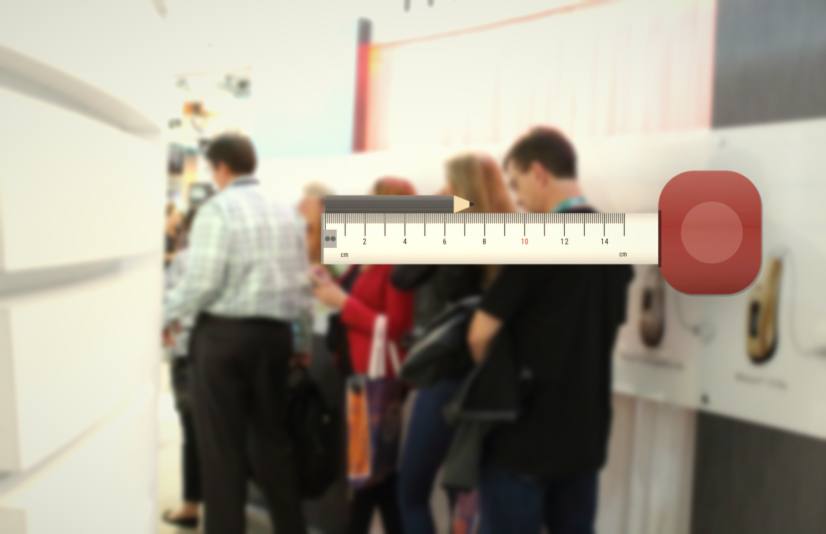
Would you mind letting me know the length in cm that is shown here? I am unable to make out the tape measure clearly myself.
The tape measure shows 7.5 cm
